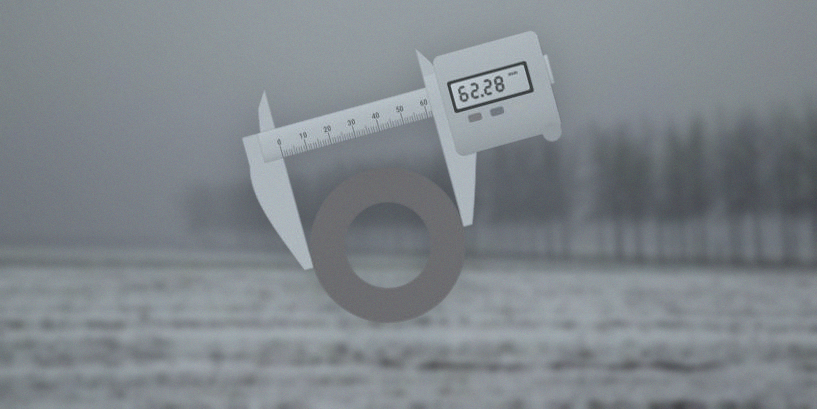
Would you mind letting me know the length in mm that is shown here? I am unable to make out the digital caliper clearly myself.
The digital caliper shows 62.28 mm
